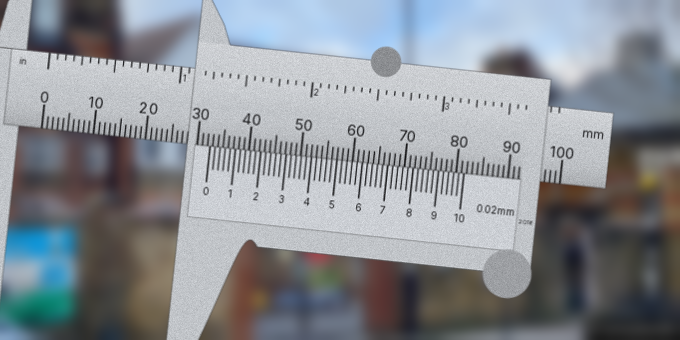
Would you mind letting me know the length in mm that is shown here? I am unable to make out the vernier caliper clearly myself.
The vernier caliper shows 32.5 mm
